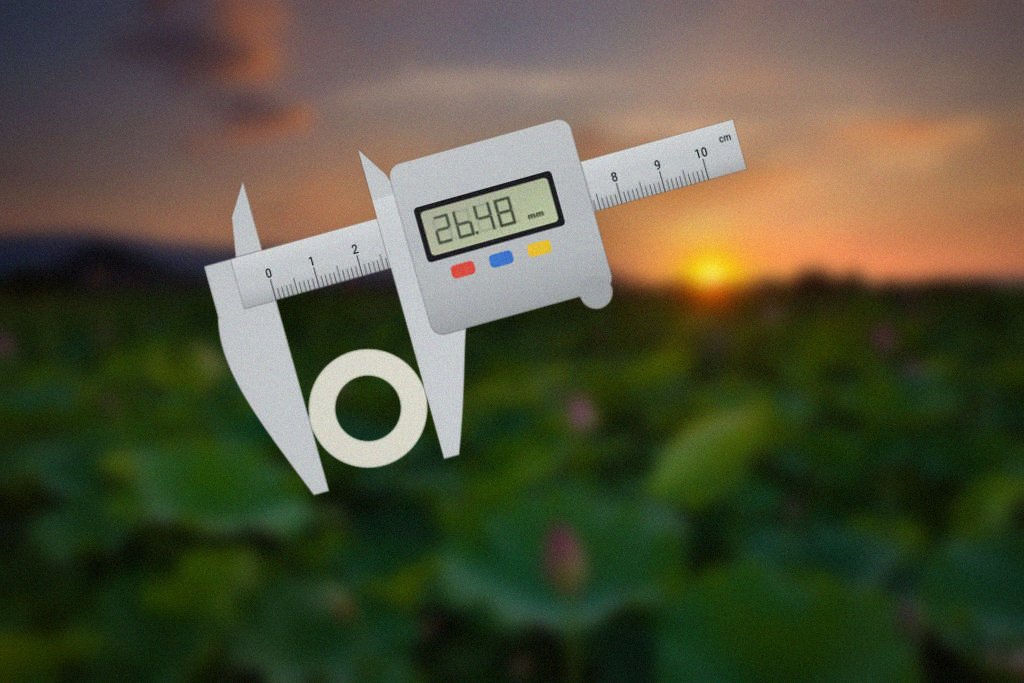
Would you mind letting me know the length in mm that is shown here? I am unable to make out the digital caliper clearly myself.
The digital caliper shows 26.48 mm
